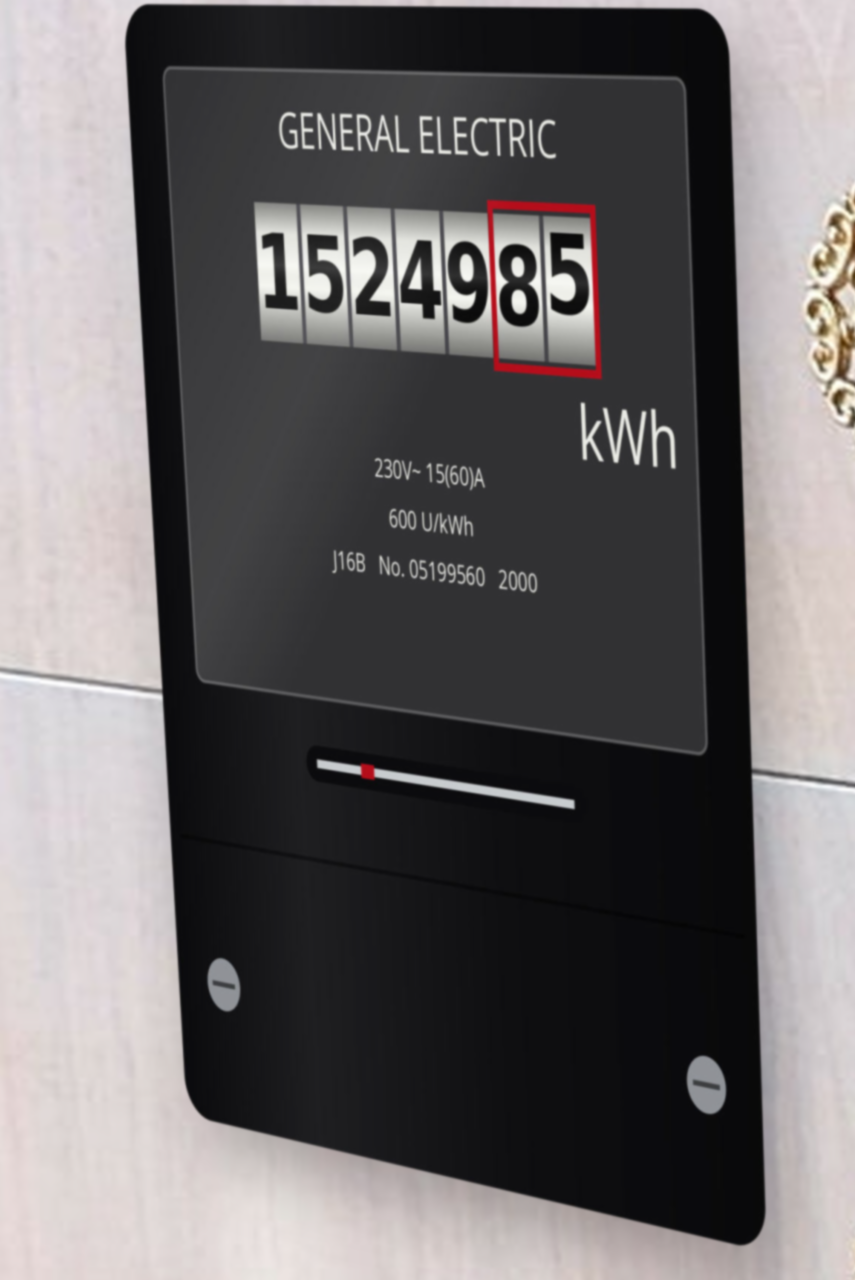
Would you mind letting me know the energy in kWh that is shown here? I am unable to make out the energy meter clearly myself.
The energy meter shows 15249.85 kWh
